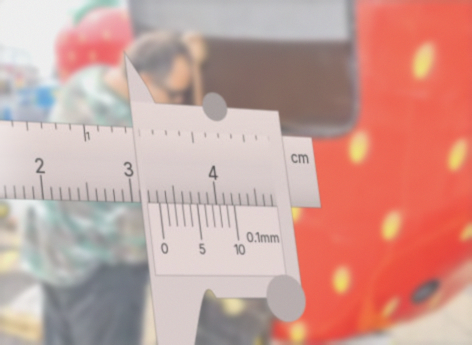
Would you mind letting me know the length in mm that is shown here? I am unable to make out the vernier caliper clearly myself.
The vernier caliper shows 33.2 mm
